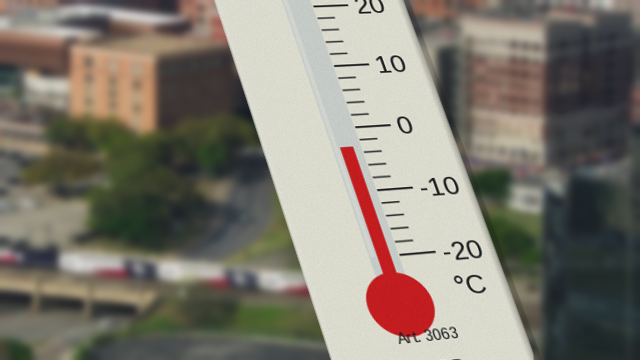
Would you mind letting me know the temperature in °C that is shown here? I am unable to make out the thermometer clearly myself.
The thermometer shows -3 °C
